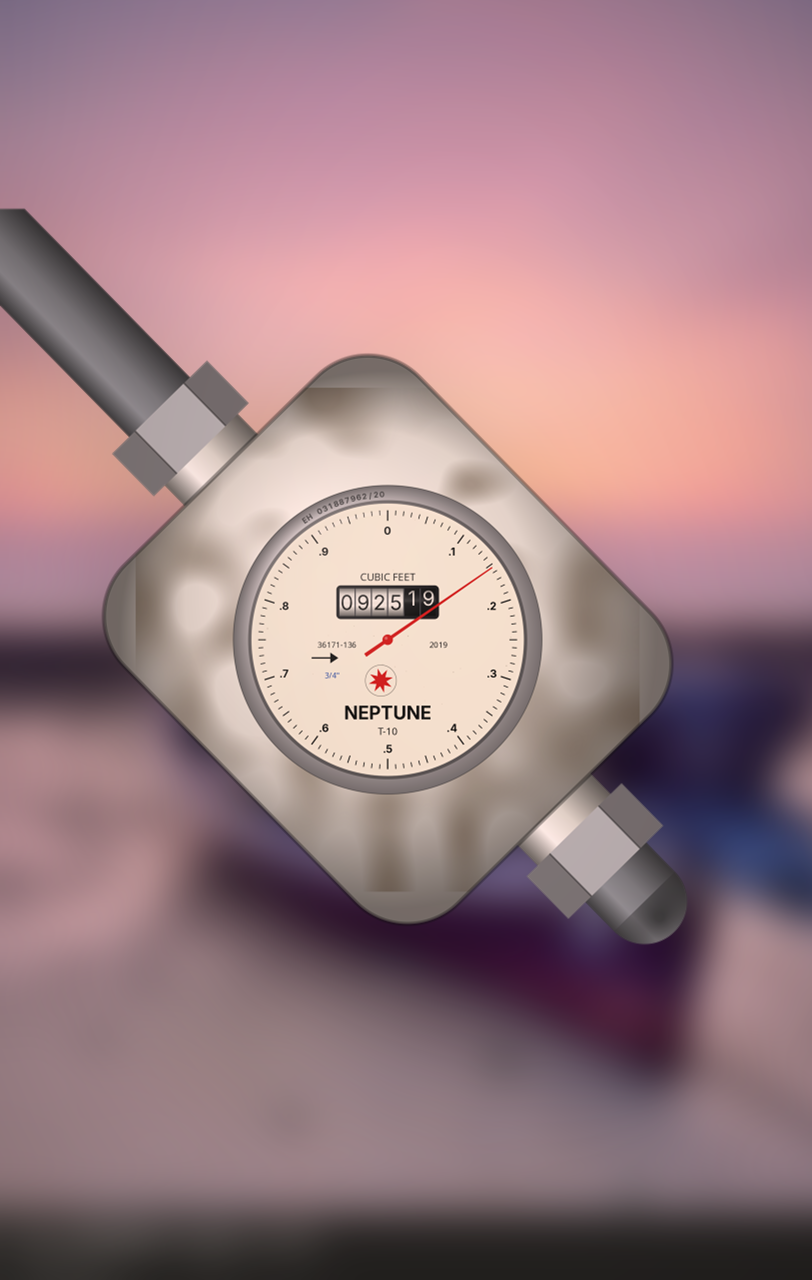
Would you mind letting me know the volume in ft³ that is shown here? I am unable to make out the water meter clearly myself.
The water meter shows 92519.15 ft³
